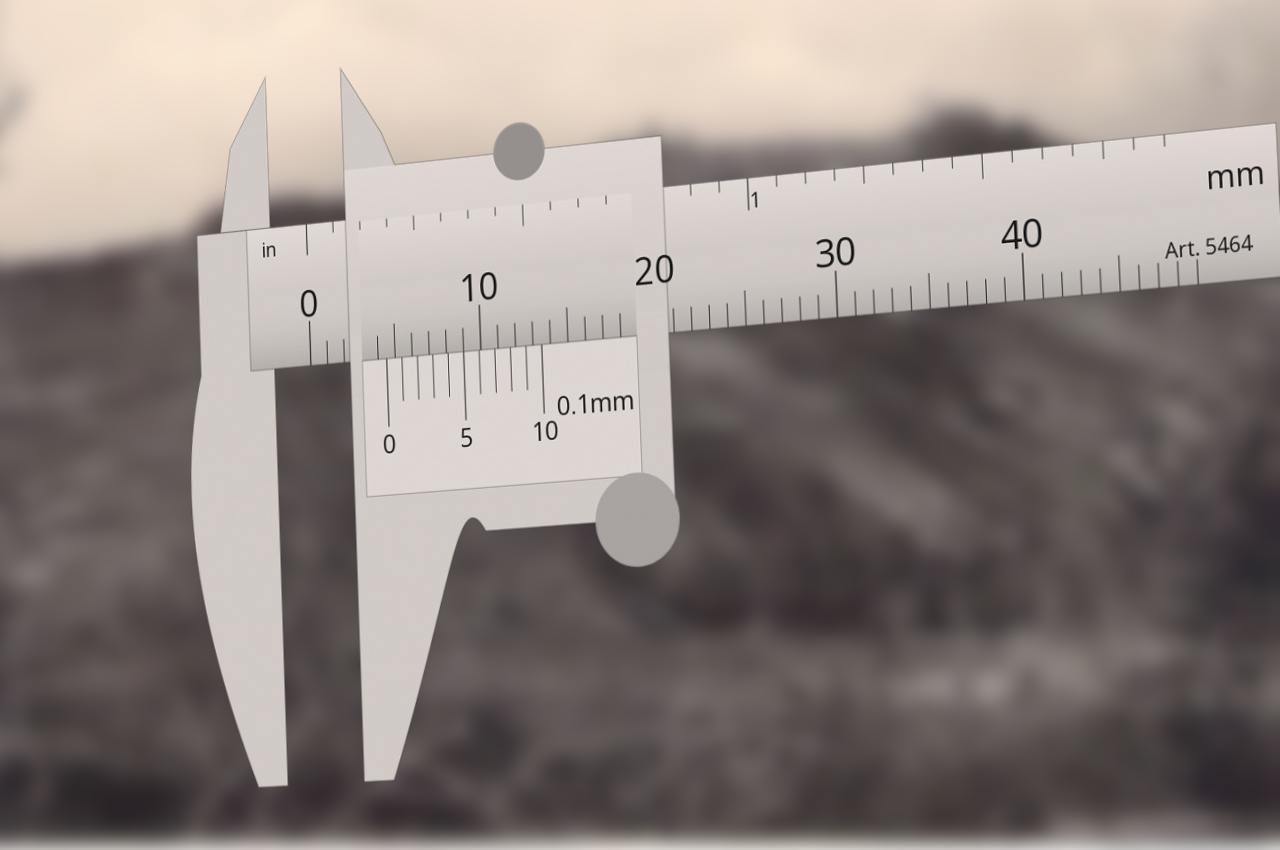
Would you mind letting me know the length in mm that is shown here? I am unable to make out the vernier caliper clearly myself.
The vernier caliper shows 4.5 mm
